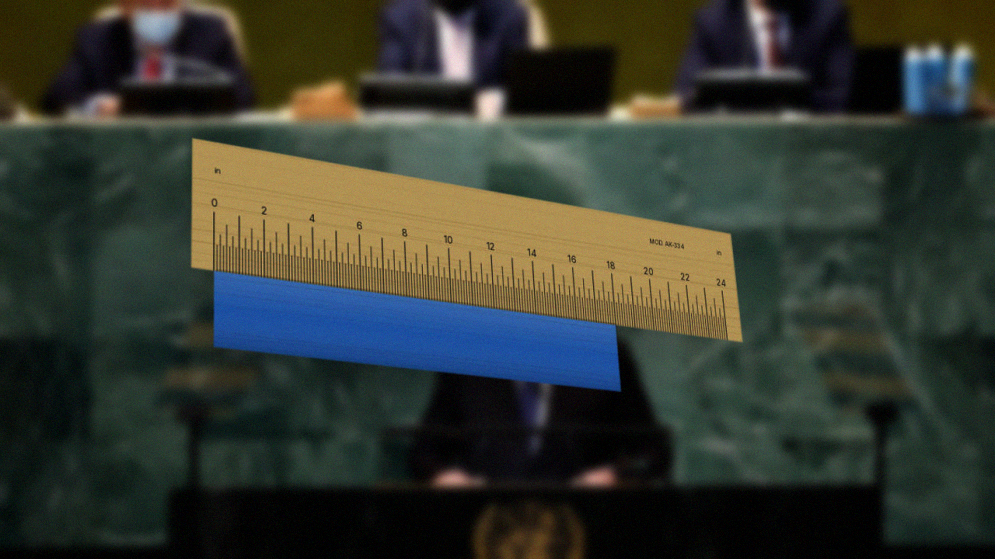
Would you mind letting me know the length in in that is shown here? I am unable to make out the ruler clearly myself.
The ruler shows 18 in
